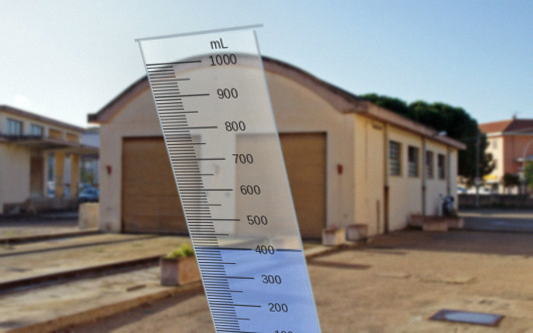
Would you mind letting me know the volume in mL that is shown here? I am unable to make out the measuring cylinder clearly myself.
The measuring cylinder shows 400 mL
